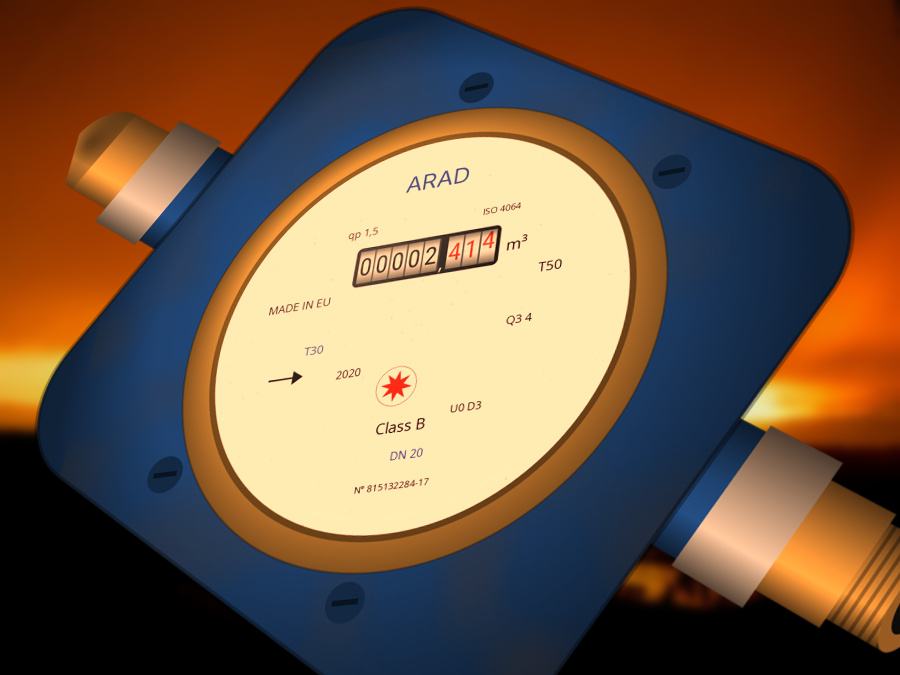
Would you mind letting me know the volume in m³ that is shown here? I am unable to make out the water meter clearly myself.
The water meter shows 2.414 m³
